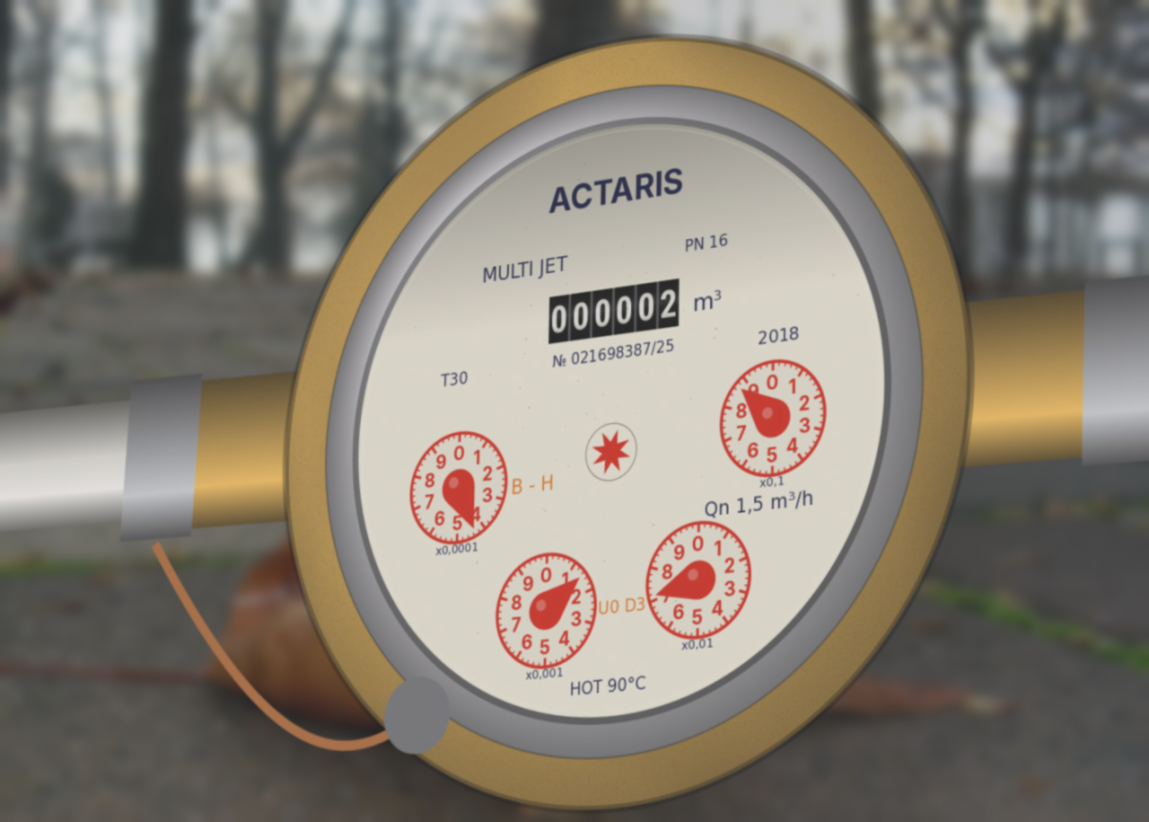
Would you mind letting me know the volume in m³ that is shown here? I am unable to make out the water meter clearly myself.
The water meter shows 2.8714 m³
